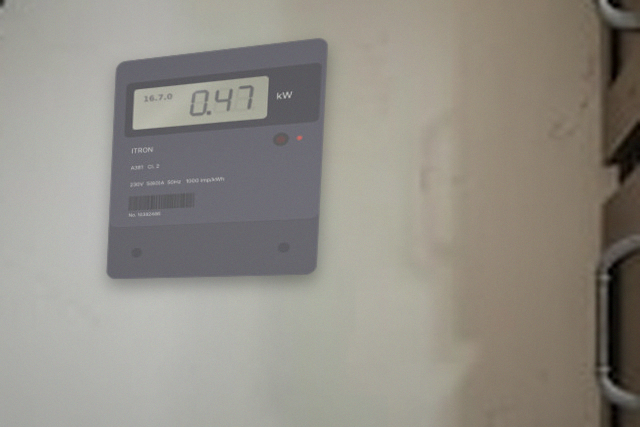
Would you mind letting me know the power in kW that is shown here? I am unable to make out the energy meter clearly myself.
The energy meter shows 0.47 kW
